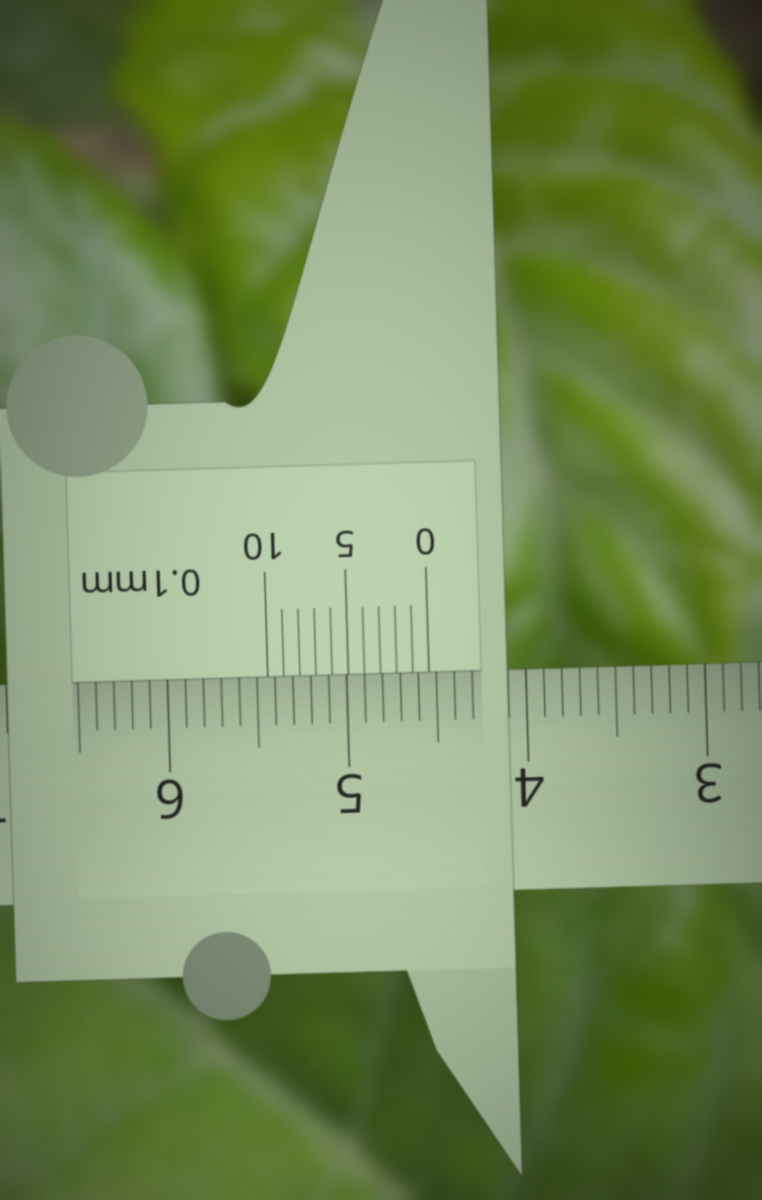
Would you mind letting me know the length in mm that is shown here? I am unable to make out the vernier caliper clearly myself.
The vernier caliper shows 45.4 mm
